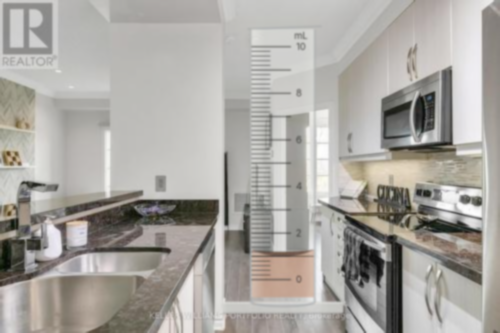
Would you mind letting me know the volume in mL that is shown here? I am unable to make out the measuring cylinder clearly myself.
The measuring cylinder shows 1 mL
